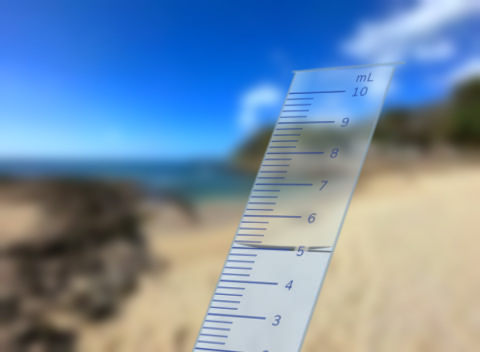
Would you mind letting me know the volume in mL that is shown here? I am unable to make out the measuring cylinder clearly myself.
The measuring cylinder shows 5 mL
